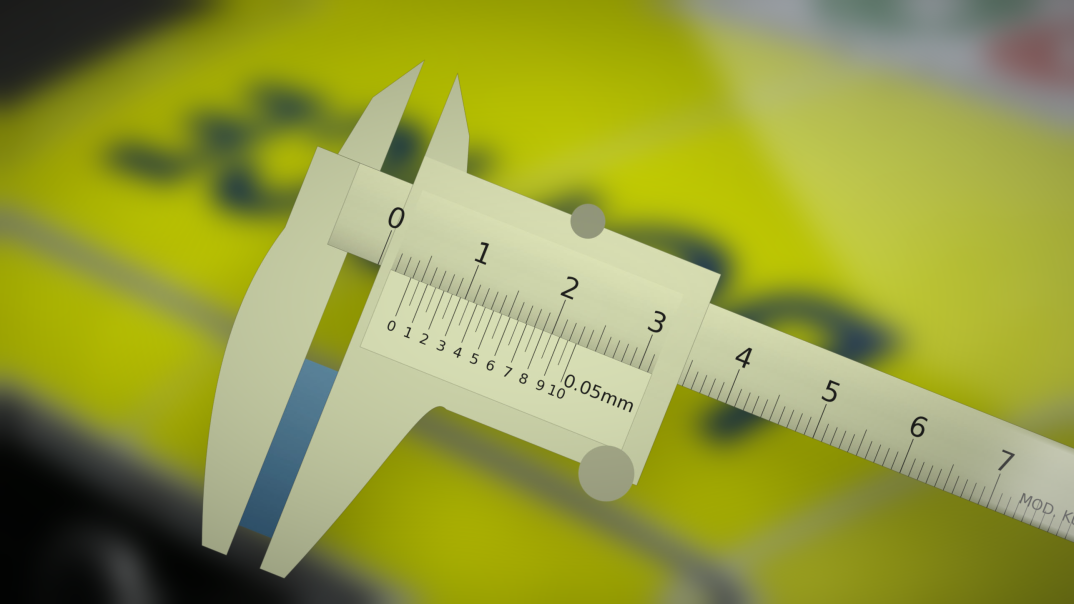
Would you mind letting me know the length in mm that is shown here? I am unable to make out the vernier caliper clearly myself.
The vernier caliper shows 3.8 mm
